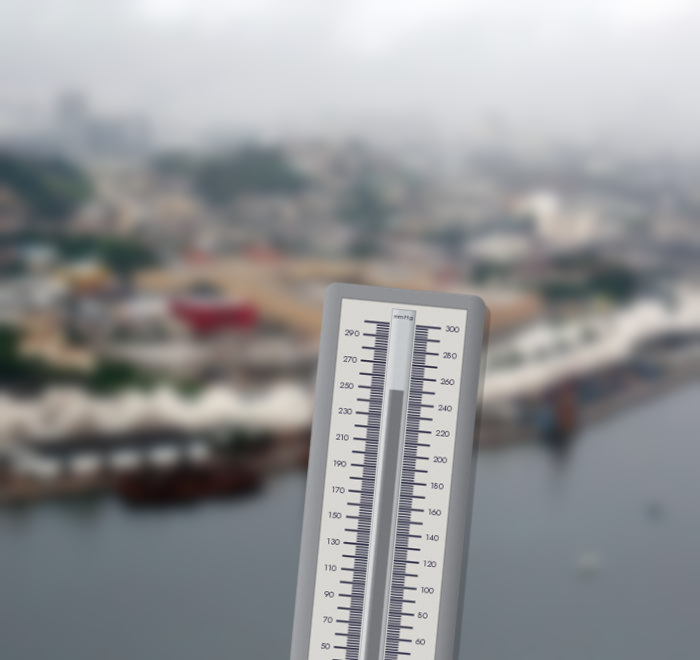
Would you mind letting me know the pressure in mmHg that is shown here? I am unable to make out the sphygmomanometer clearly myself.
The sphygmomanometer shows 250 mmHg
